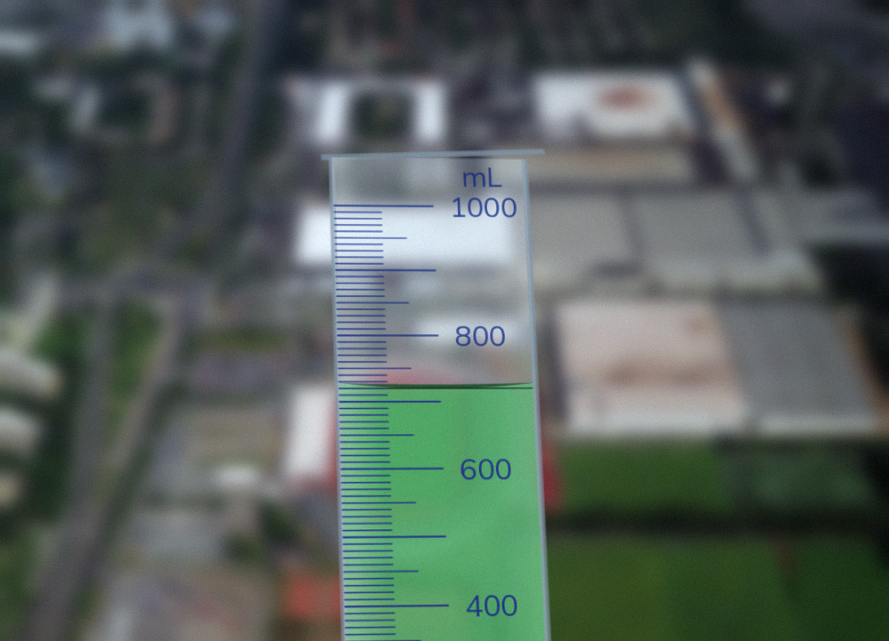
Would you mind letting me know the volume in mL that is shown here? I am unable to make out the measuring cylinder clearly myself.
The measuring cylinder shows 720 mL
